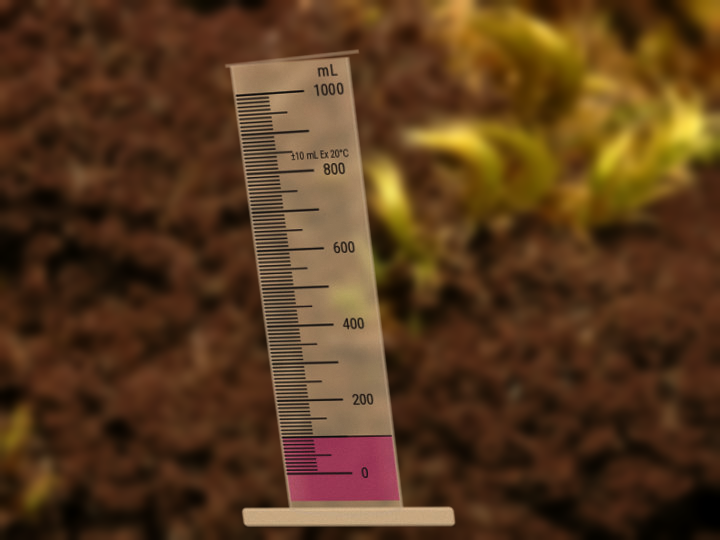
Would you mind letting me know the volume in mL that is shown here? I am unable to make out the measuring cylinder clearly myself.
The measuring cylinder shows 100 mL
